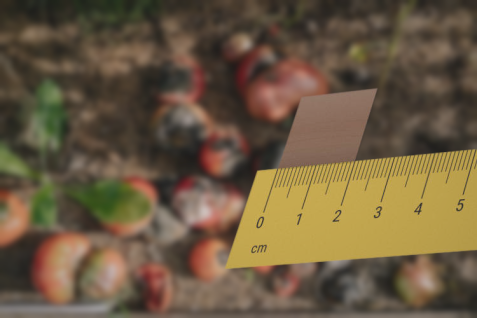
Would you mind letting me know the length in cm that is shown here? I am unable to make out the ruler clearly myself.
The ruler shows 2 cm
